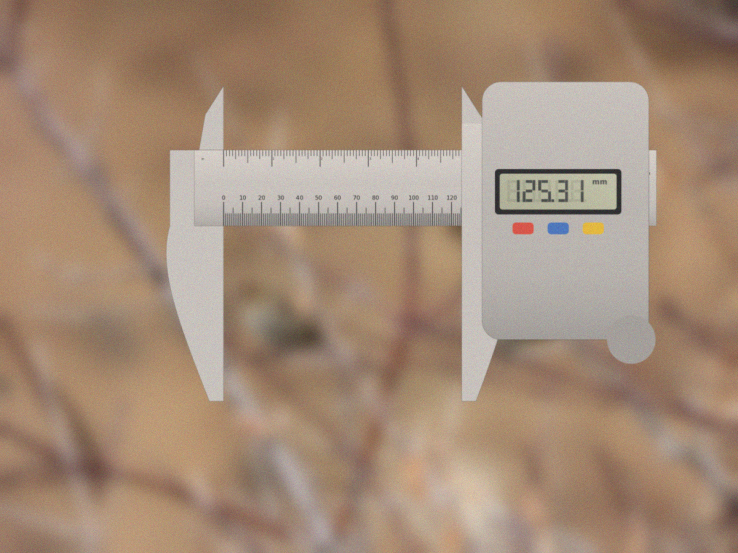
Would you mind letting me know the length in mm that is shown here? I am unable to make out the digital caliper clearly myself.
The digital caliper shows 125.31 mm
